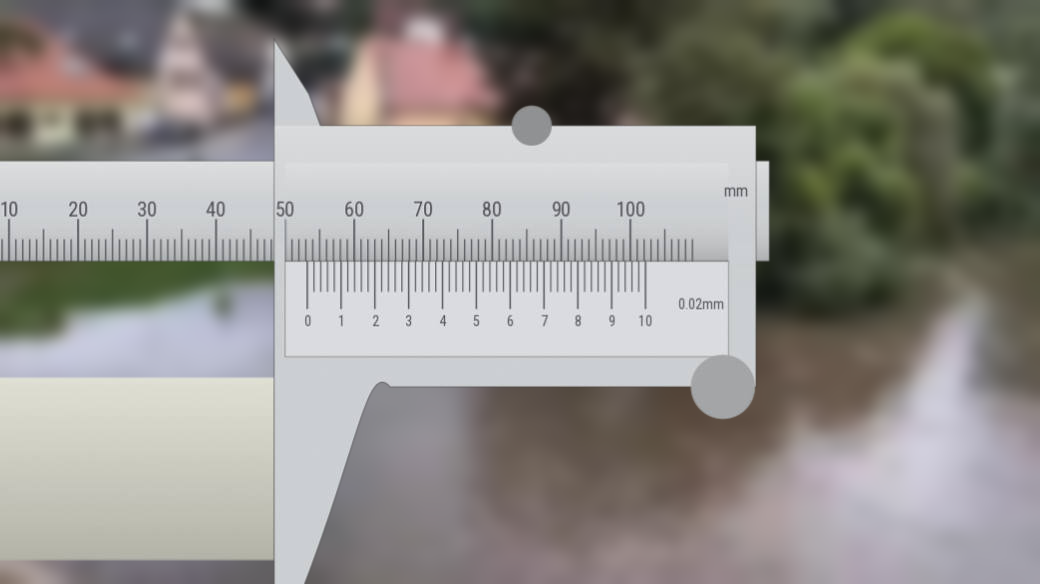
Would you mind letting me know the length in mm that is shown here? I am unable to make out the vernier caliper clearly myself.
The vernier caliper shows 53.2 mm
